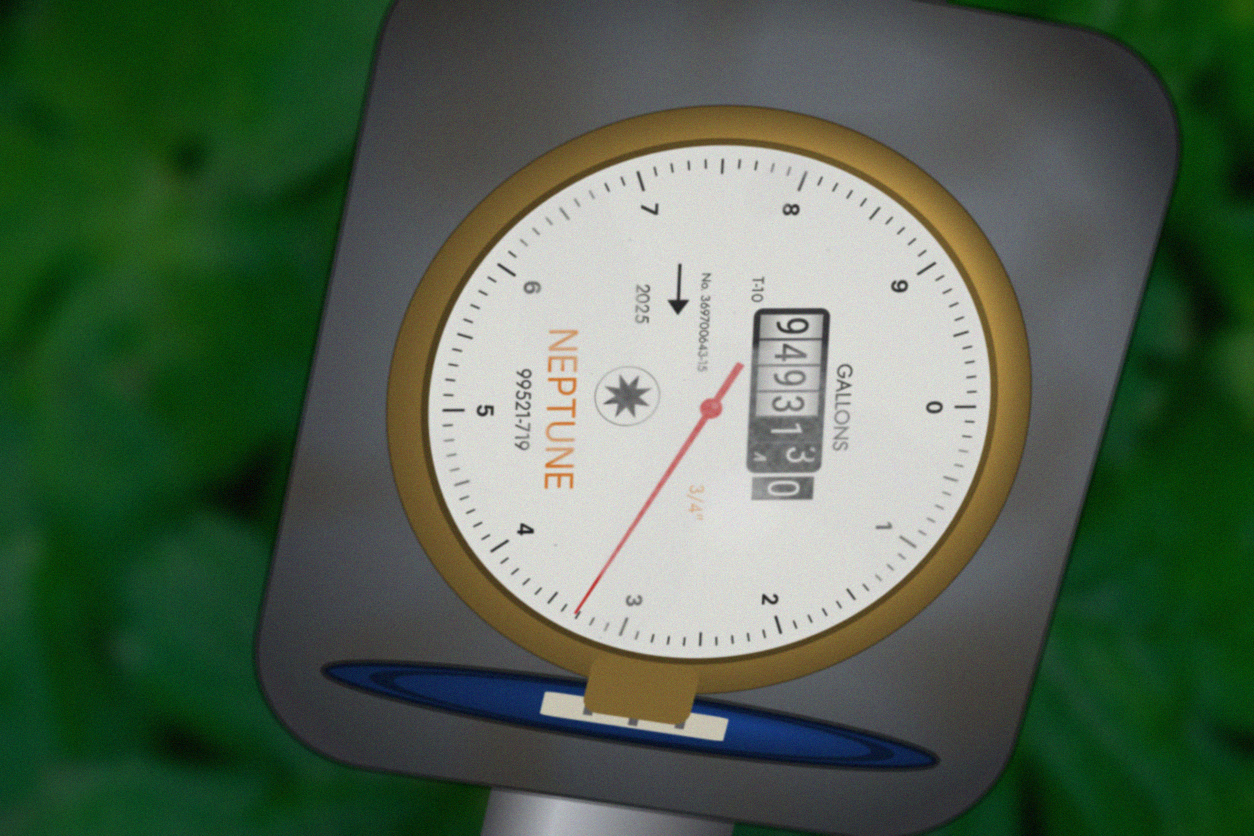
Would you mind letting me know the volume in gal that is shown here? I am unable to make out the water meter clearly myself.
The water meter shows 9493133.3 gal
